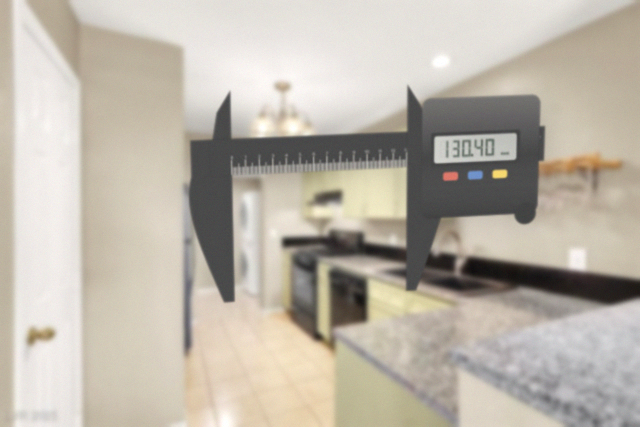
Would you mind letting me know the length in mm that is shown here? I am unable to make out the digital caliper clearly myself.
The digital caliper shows 130.40 mm
